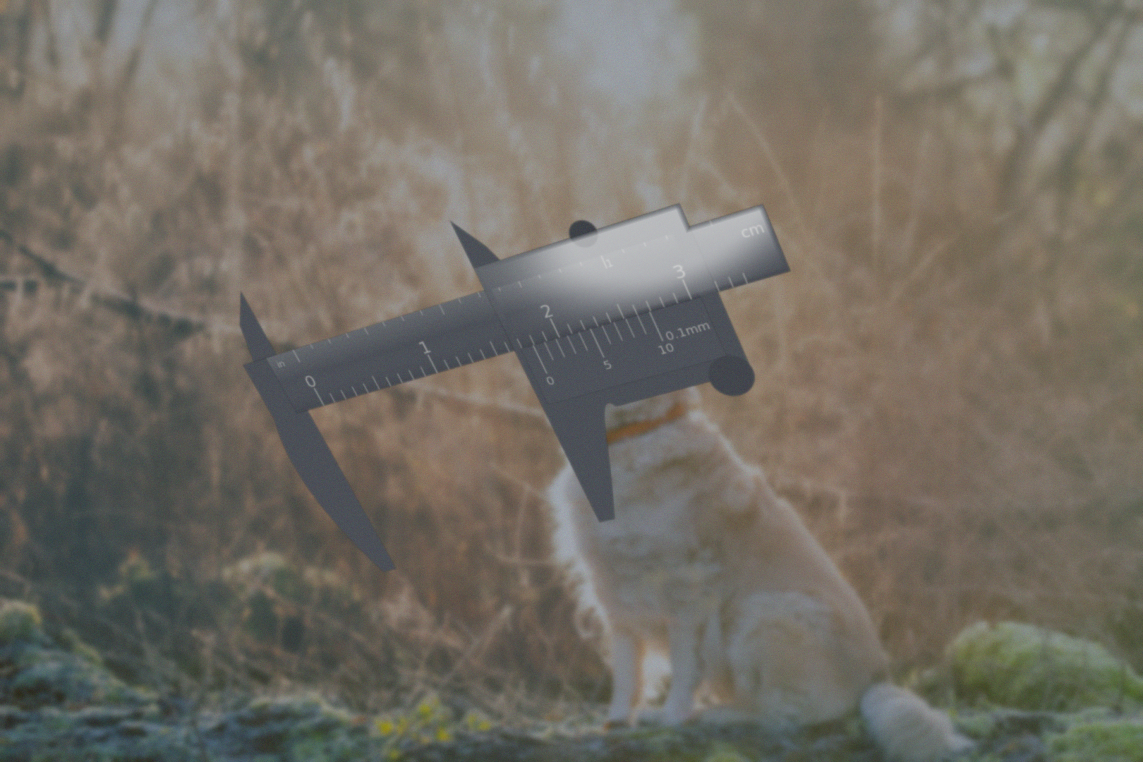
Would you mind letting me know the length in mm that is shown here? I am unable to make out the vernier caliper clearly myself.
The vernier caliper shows 17.9 mm
